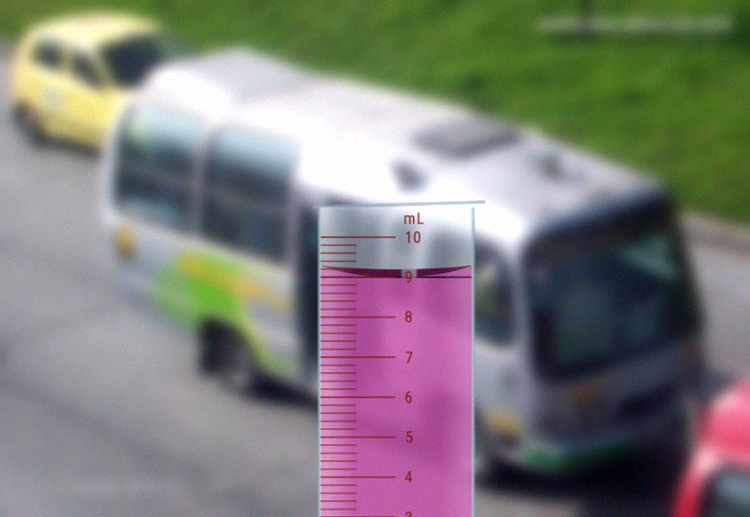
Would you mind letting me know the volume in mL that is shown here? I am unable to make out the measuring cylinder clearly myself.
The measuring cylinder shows 9 mL
